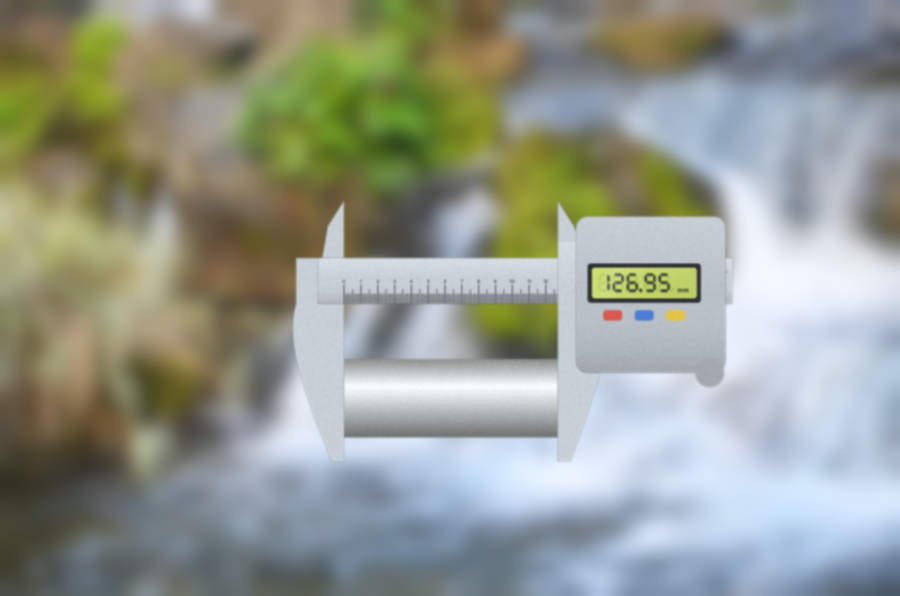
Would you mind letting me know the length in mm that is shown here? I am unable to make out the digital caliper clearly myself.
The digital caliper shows 126.95 mm
